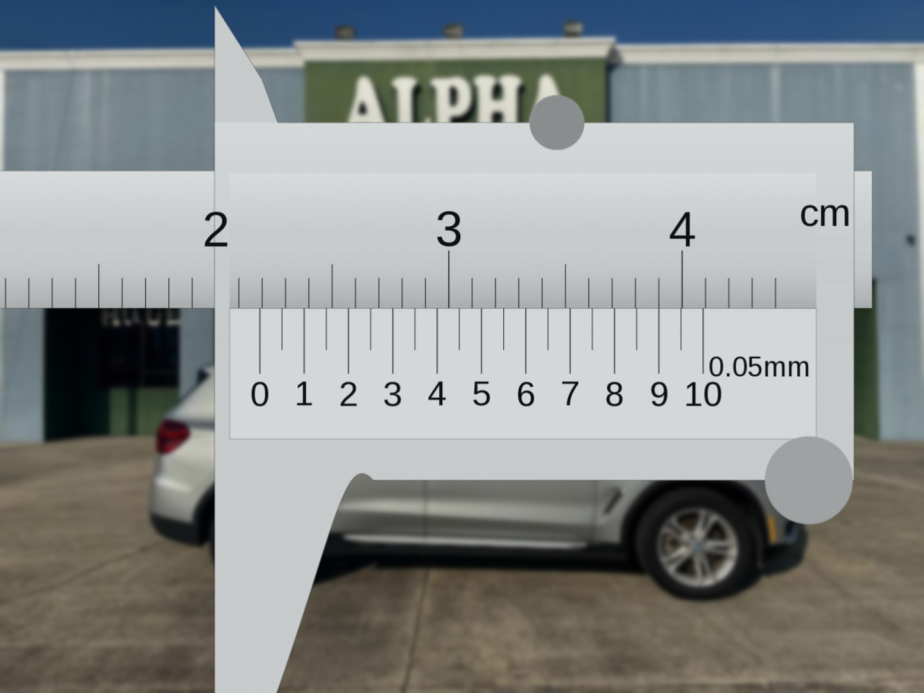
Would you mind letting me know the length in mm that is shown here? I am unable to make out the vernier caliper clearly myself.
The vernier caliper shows 21.90 mm
